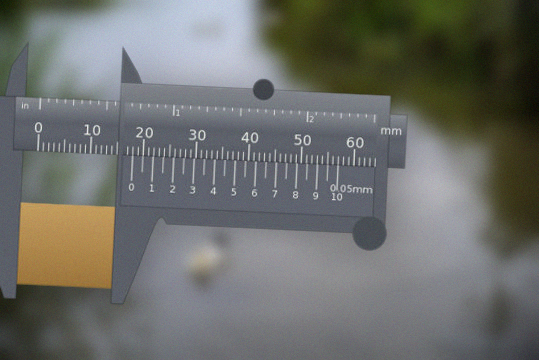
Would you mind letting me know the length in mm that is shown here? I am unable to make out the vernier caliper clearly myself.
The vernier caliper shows 18.0 mm
